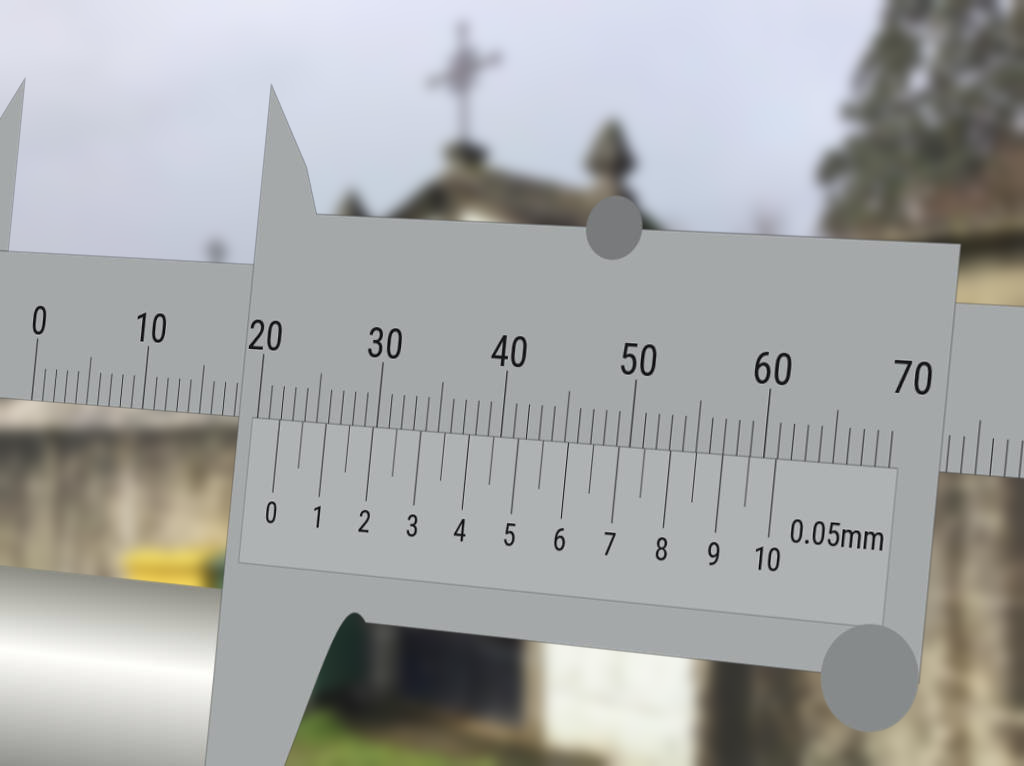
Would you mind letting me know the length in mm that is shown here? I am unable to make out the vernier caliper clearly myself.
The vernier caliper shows 21.9 mm
